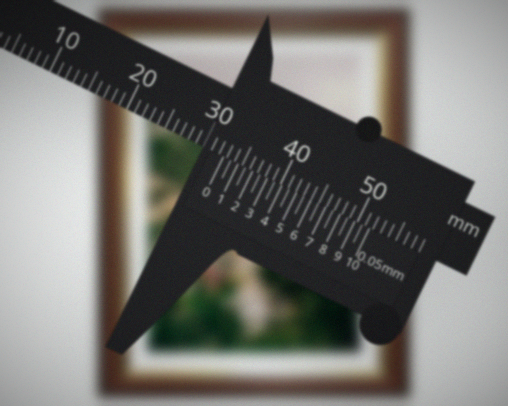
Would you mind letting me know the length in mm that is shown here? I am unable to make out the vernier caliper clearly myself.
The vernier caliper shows 32.6 mm
